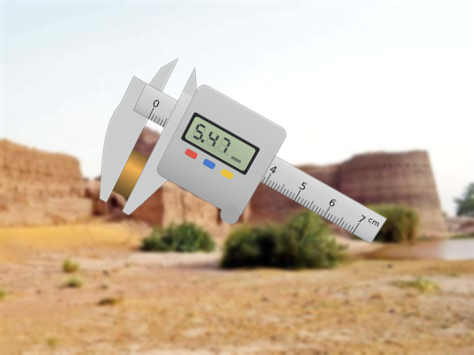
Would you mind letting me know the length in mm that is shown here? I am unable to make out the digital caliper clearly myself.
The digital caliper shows 5.47 mm
